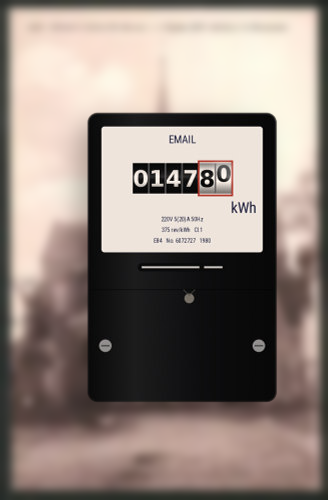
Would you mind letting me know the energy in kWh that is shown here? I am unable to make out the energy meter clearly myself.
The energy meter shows 147.80 kWh
